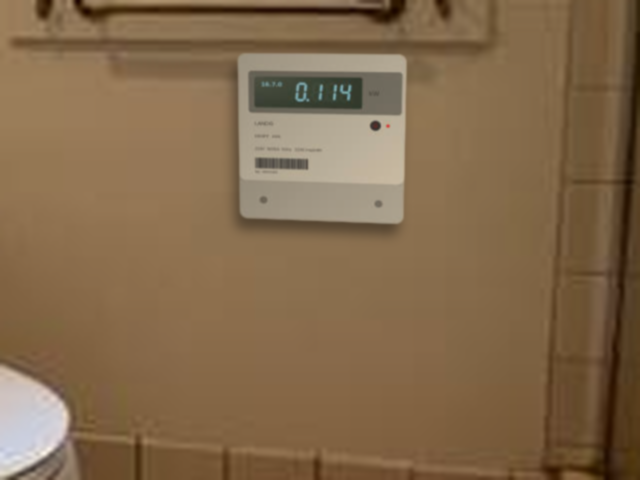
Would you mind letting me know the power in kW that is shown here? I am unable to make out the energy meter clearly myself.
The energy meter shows 0.114 kW
